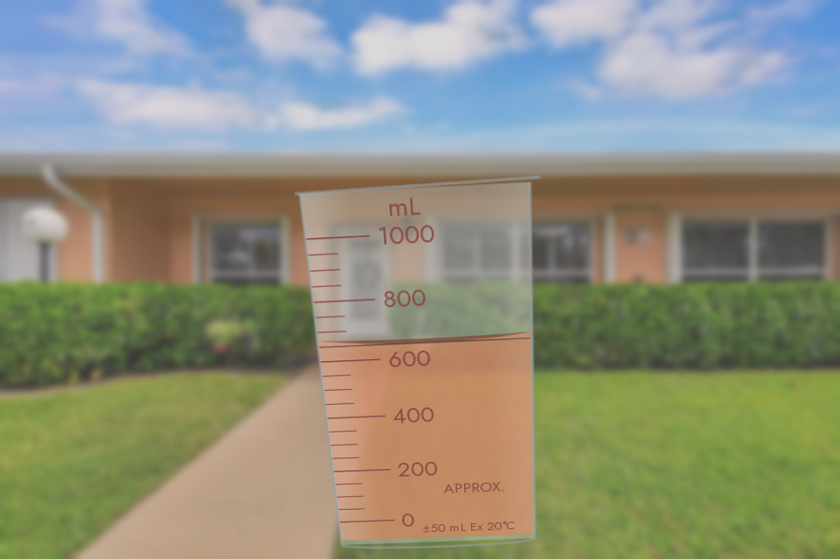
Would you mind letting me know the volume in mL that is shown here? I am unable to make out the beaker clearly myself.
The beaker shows 650 mL
